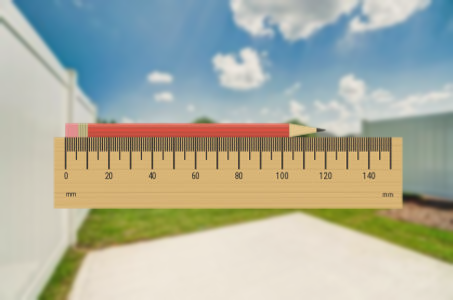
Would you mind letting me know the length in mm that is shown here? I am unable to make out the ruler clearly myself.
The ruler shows 120 mm
